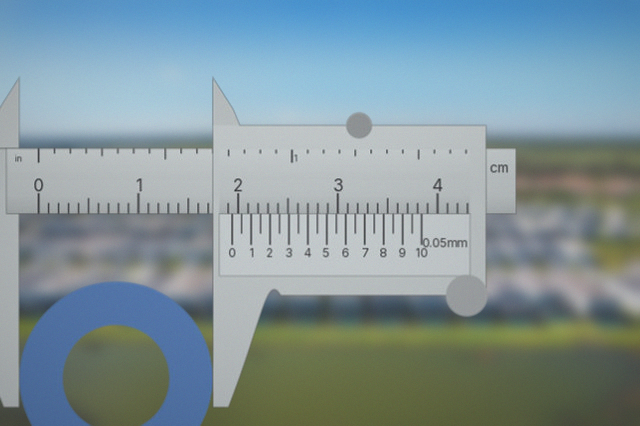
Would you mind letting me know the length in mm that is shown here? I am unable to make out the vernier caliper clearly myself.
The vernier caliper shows 19.4 mm
